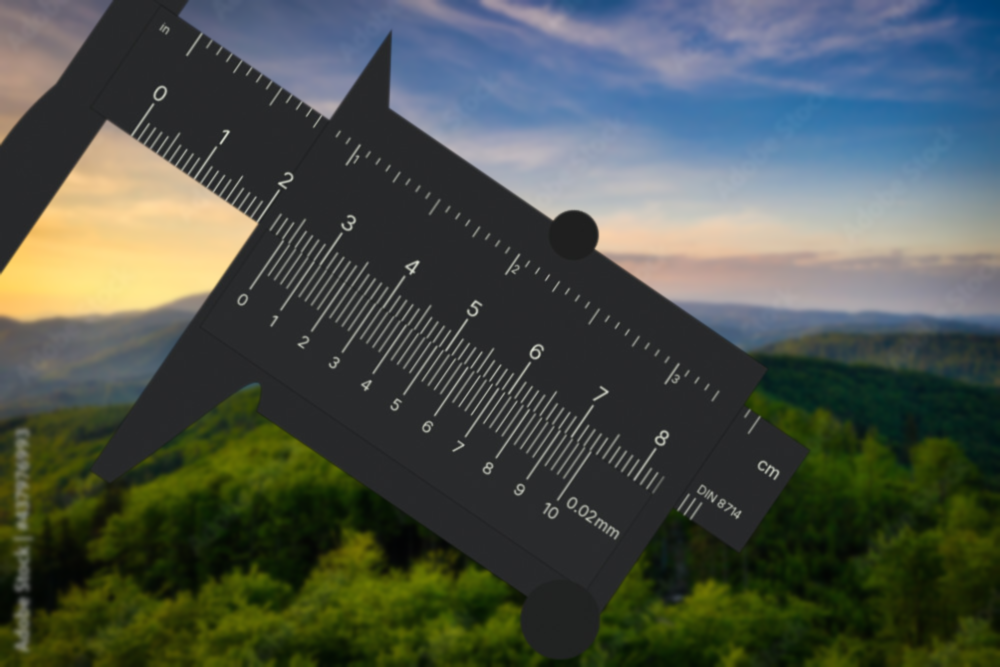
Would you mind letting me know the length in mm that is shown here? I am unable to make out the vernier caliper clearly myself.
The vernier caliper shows 24.2 mm
